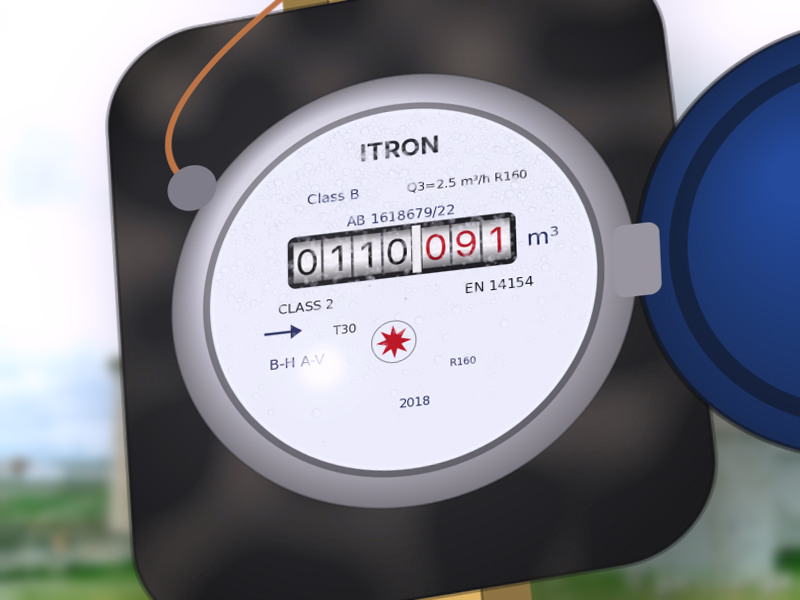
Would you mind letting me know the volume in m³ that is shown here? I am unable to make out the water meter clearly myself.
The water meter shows 110.091 m³
